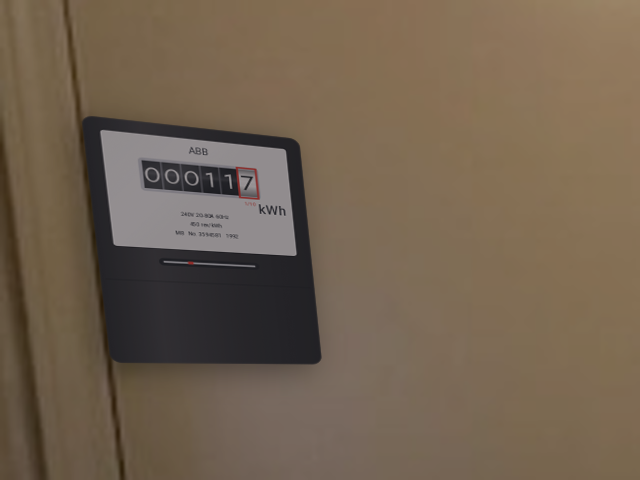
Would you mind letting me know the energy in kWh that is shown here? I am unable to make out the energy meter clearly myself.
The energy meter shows 11.7 kWh
